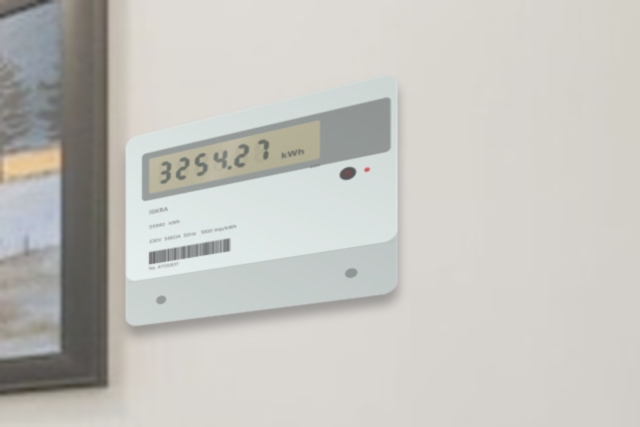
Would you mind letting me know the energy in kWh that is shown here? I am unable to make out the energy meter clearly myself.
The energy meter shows 3254.27 kWh
